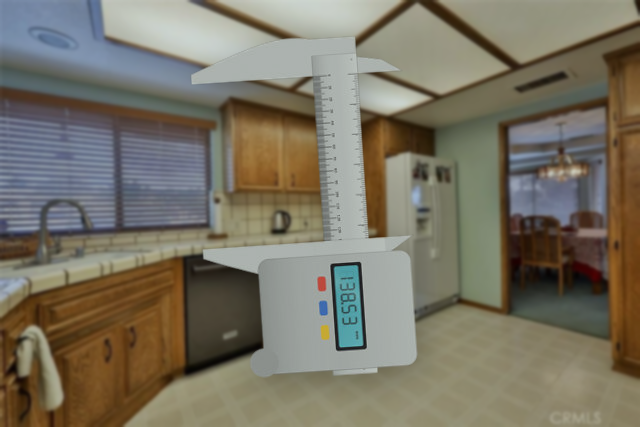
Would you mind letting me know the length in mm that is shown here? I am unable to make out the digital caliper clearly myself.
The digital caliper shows 138.53 mm
